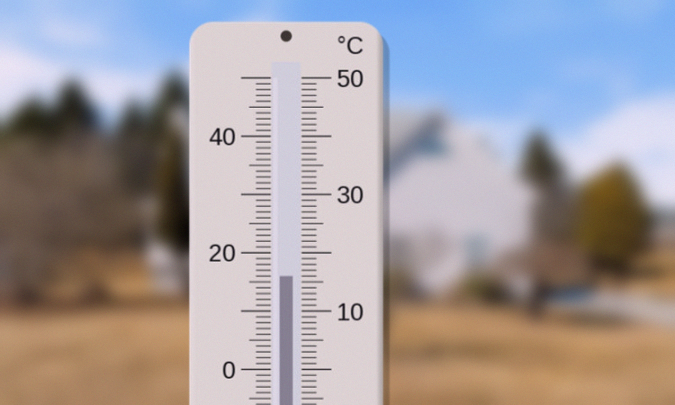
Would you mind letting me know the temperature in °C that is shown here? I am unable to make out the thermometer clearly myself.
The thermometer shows 16 °C
